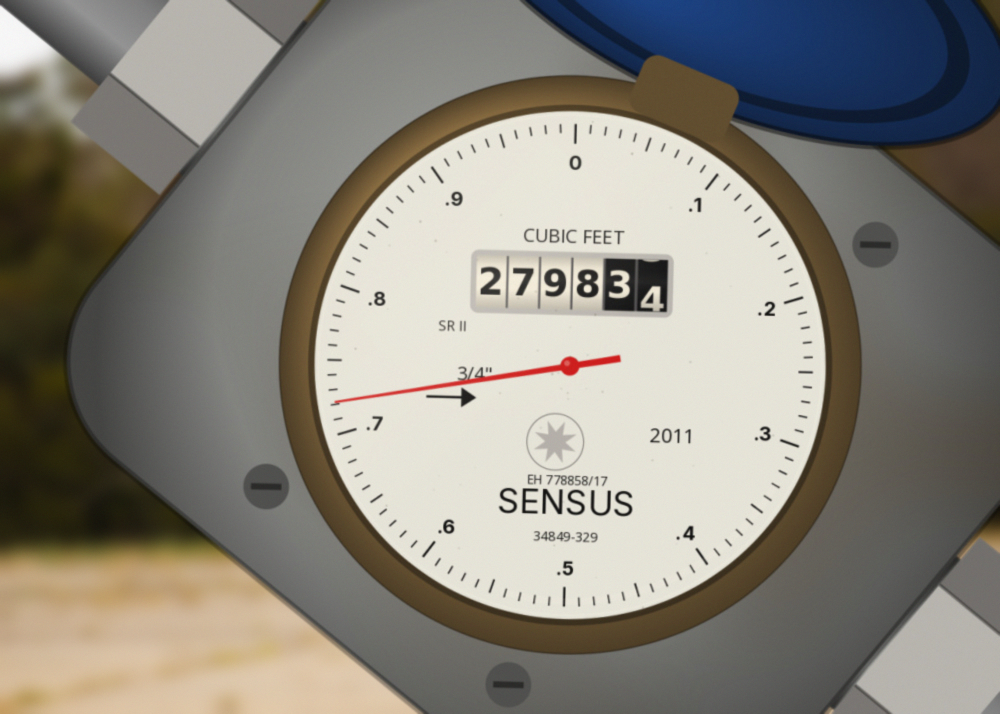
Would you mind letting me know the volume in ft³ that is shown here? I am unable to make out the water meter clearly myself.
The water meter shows 279833.72 ft³
